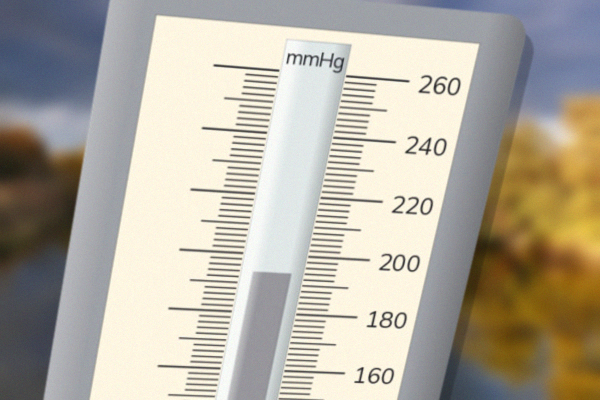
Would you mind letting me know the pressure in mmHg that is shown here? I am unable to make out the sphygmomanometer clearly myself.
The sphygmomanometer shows 194 mmHg
